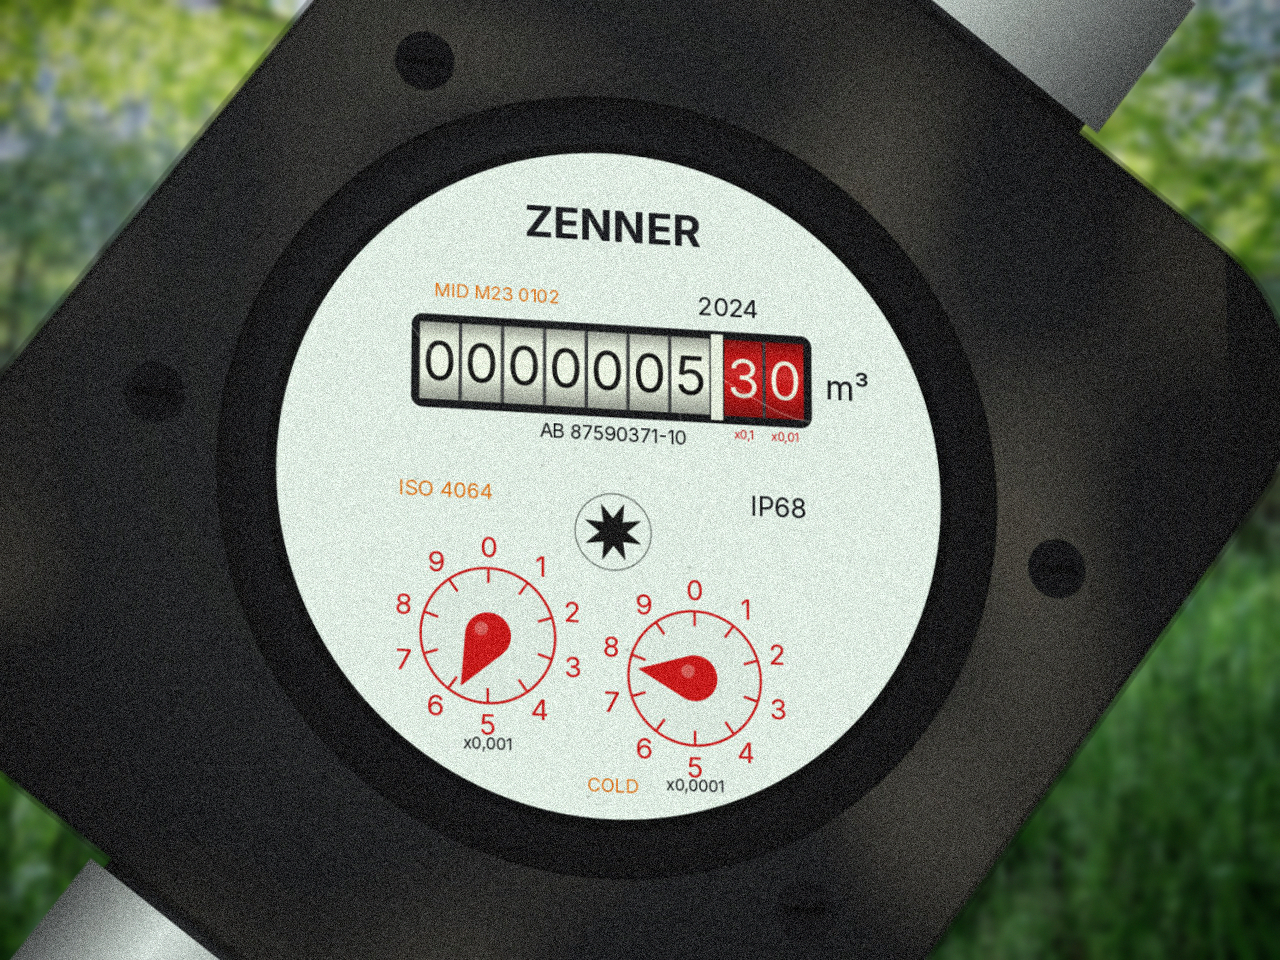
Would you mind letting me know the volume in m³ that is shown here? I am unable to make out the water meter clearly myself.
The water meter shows 5.3057 m³
